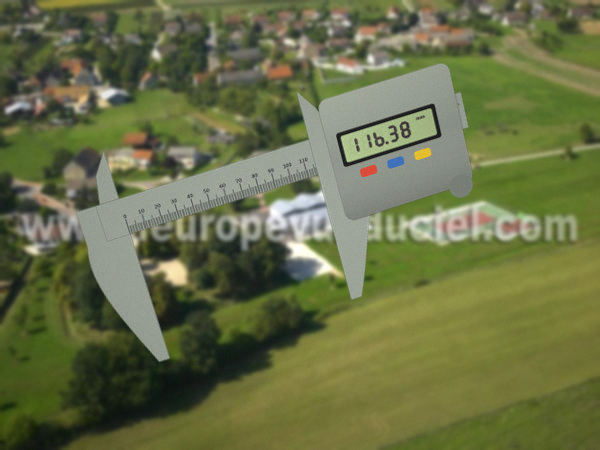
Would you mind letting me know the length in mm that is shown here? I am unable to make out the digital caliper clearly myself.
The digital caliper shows 116.38 mm
